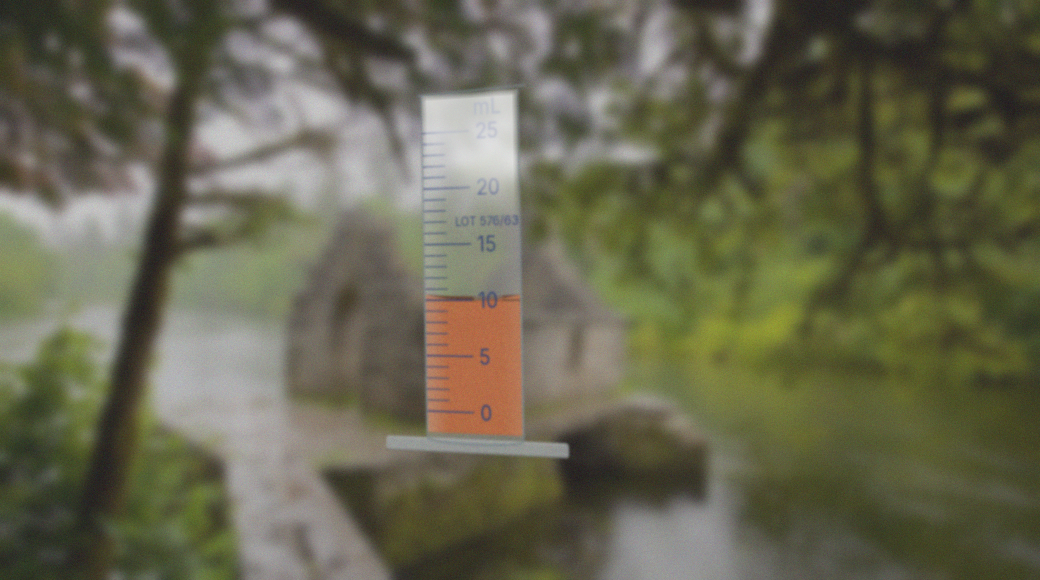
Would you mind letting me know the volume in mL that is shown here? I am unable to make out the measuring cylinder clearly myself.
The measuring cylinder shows 10 mL
